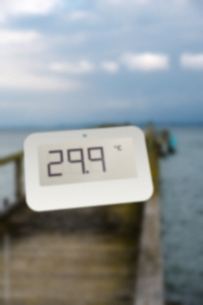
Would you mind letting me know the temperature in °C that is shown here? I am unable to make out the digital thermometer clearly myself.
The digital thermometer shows 29.9 °C
